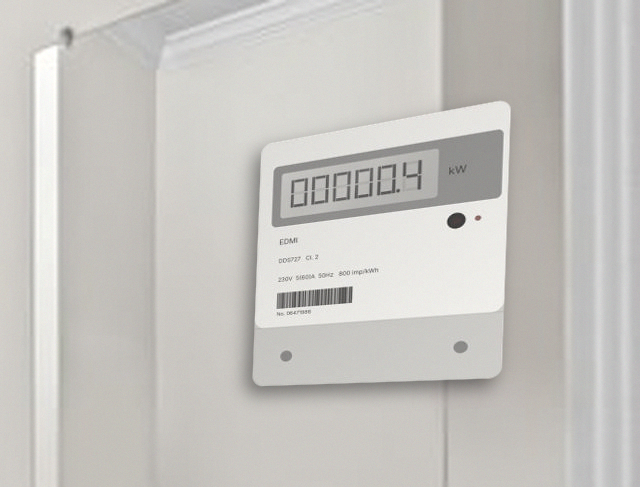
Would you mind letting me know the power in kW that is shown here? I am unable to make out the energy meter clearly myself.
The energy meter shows 0.4 kW
